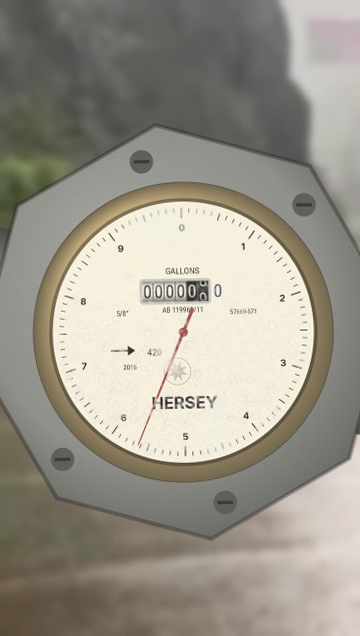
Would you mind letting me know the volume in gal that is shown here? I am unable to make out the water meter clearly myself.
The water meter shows 85.6 gal
